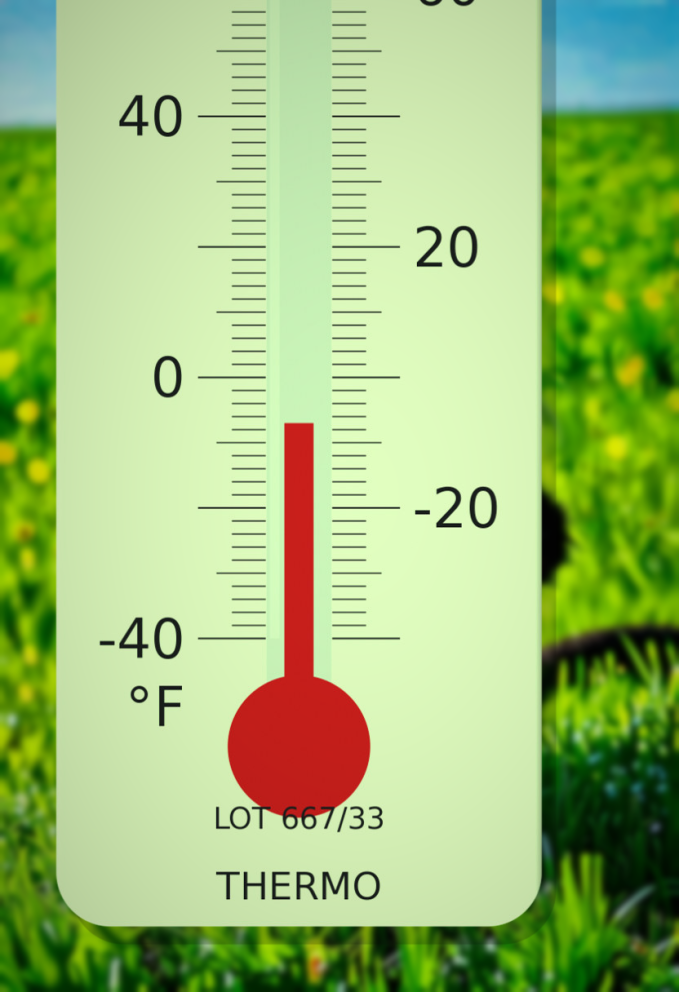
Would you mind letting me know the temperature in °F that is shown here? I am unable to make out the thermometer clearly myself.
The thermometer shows -7 °F
